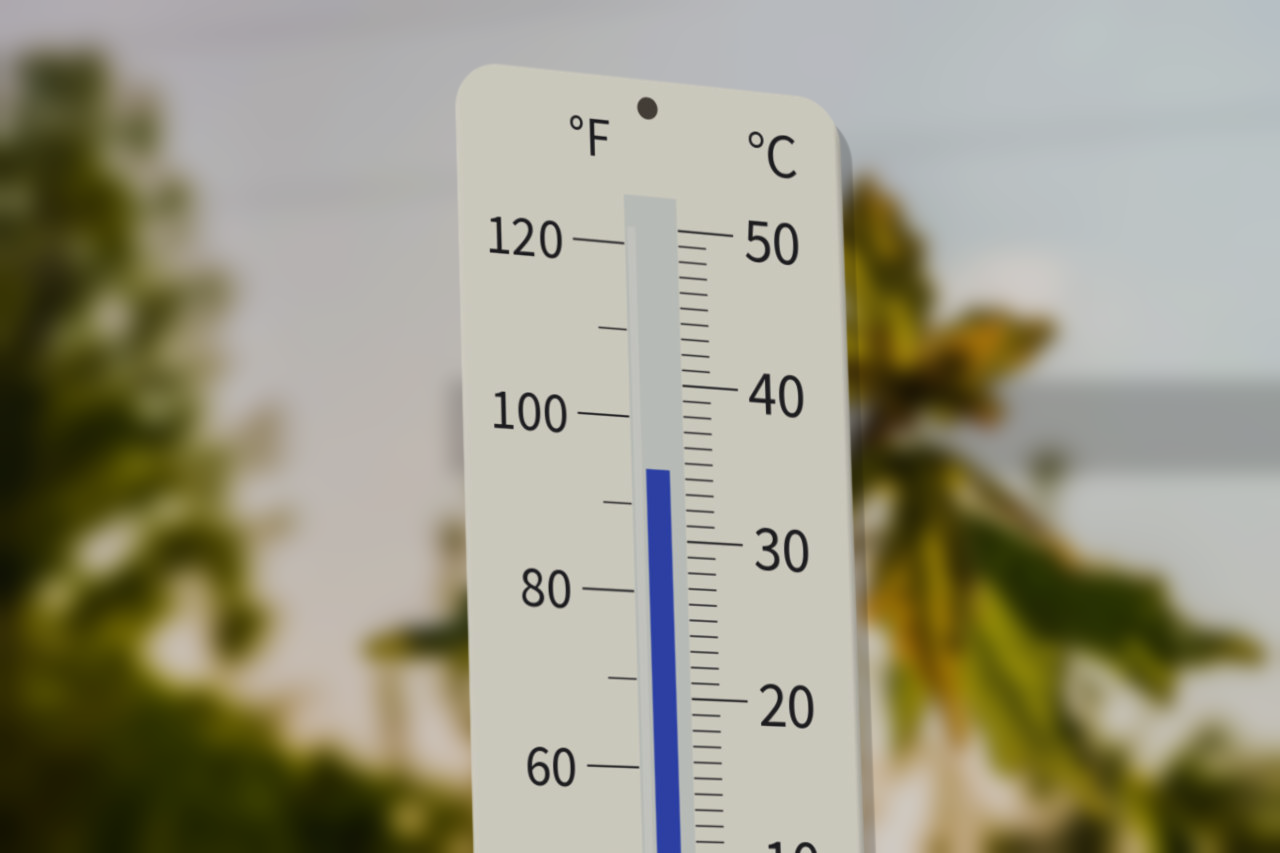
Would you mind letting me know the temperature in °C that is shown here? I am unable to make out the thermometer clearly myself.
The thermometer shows 34.5 °C
